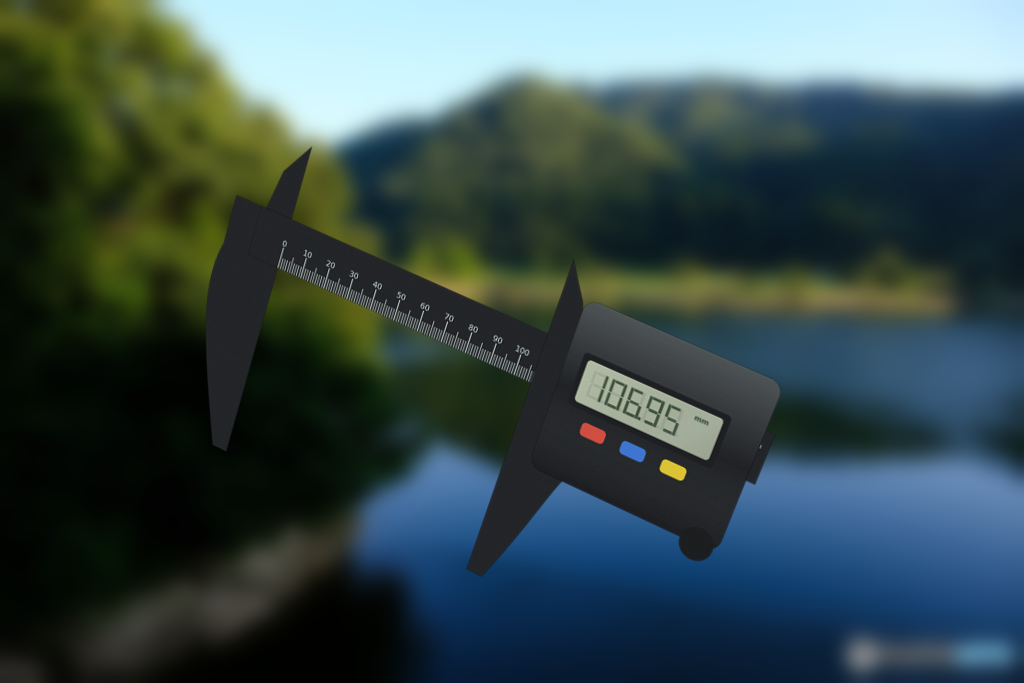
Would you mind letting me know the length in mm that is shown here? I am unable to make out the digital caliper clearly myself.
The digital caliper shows 106.95 mm
